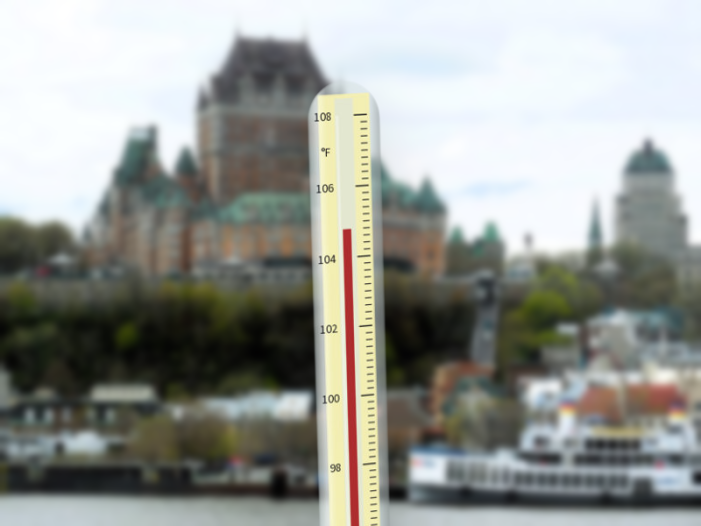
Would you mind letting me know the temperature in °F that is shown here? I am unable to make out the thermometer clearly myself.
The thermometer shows 104.8 °F
